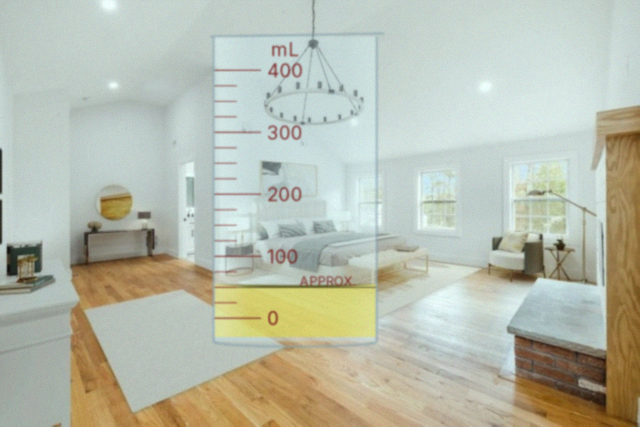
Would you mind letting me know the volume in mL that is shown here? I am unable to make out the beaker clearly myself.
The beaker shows 50 mL
